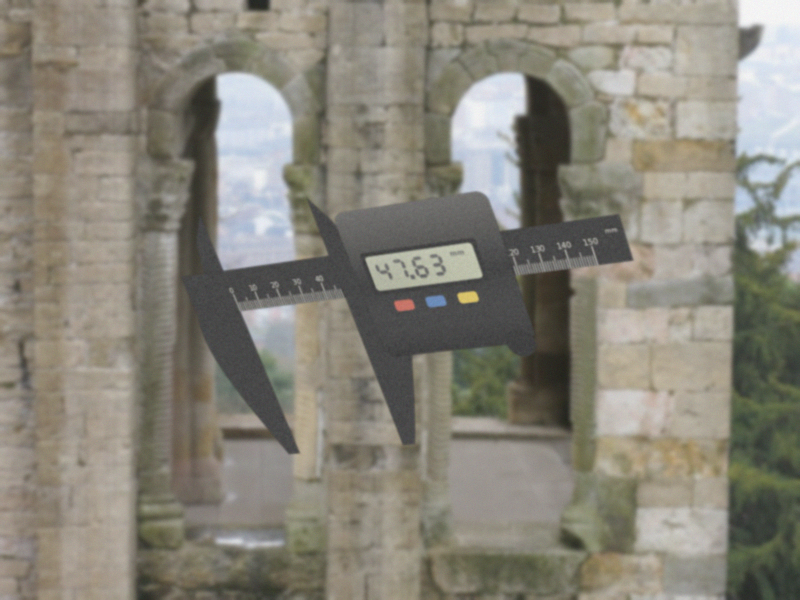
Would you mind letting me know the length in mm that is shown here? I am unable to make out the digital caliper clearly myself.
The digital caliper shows 47.63 mm
